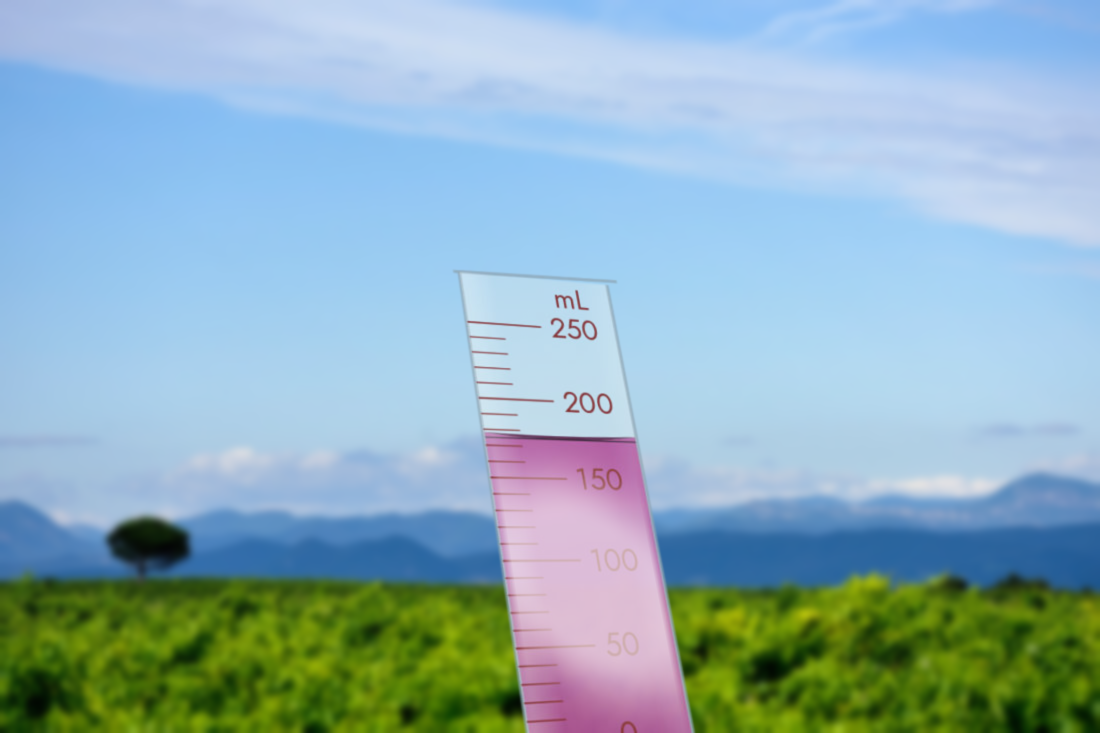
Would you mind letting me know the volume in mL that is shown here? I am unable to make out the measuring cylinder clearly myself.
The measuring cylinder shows 175 mL
